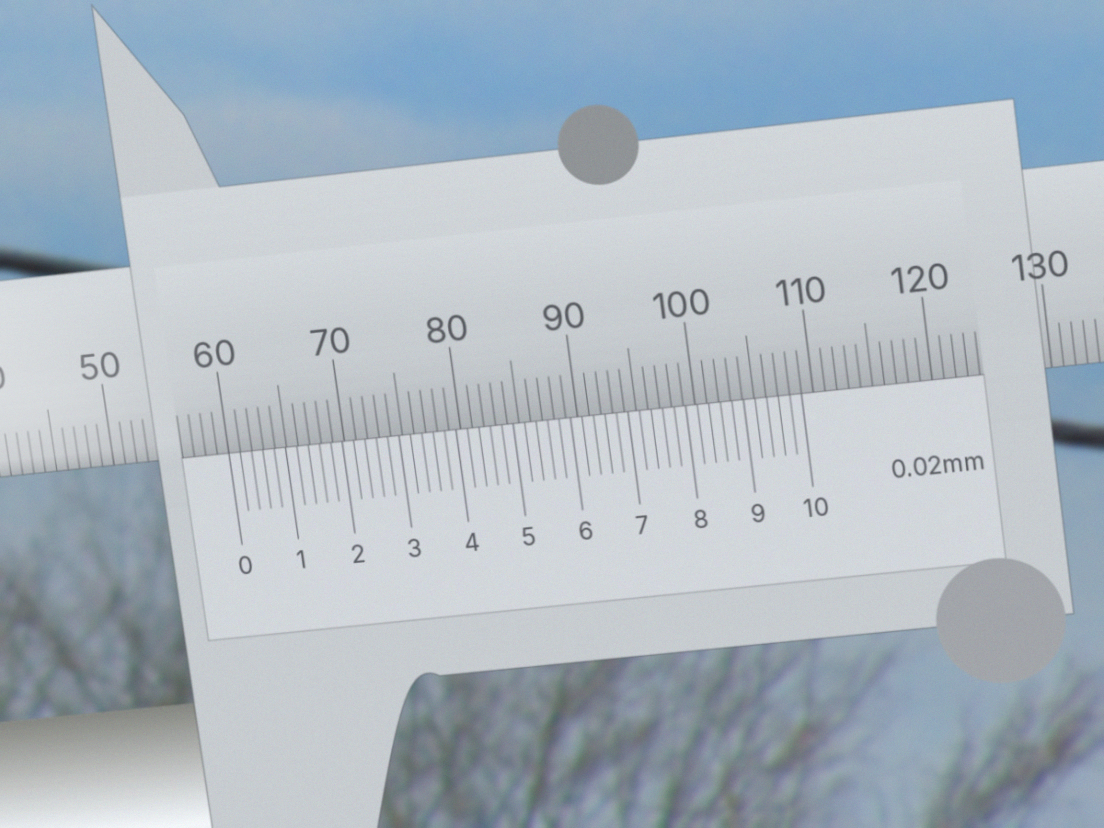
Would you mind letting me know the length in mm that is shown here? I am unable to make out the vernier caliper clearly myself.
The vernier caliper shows 60.0 mm
